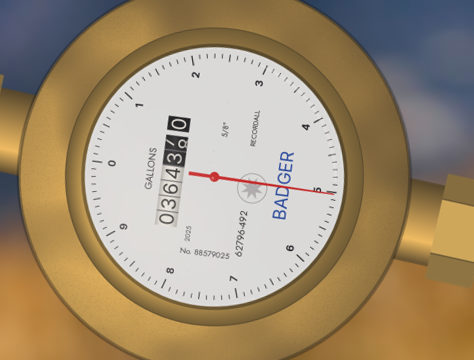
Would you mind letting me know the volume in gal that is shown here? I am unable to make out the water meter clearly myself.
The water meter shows 364375.0 gal
